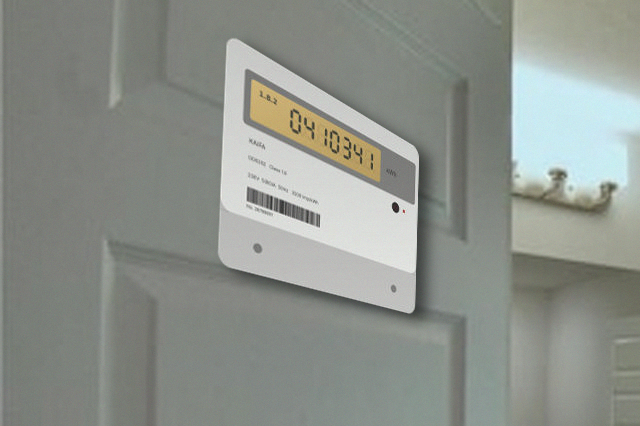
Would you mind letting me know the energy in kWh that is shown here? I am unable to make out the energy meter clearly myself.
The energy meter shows 410341 kWh
